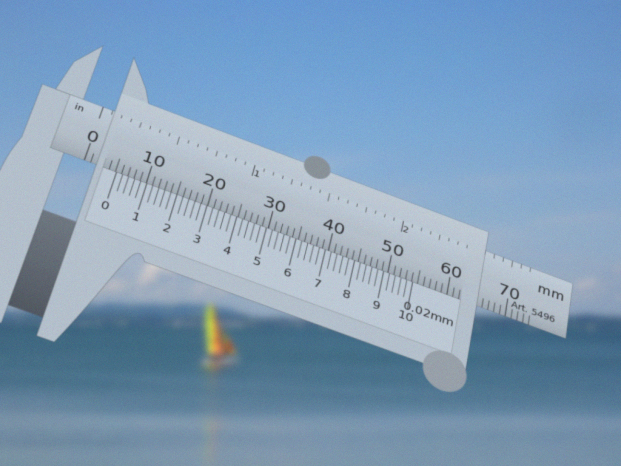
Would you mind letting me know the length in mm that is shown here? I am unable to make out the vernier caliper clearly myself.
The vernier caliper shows 5.2 mm
